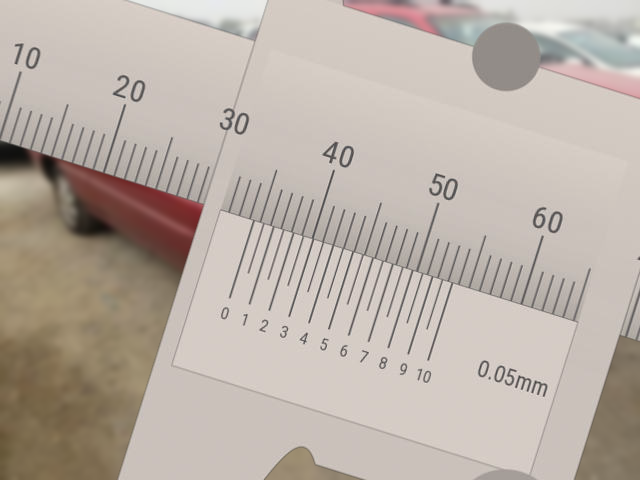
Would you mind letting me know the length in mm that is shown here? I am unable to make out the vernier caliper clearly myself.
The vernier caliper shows 34.4 mm
